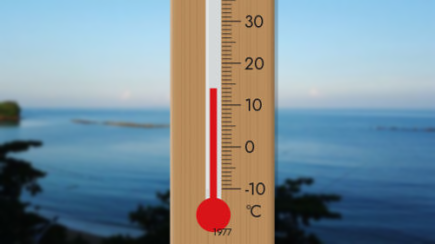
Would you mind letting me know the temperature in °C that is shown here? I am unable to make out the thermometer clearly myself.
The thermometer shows 14 °C
